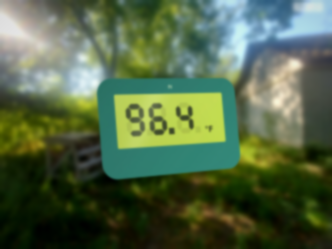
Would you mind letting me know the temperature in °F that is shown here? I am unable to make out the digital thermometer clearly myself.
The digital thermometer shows 96.4 °F
